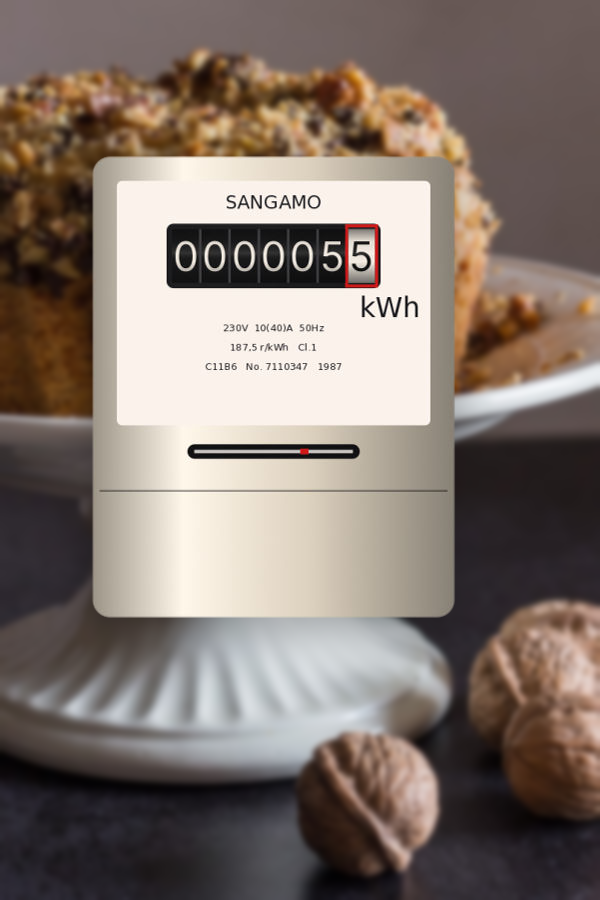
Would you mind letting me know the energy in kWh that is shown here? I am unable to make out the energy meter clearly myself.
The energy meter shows 5.5 kWh
